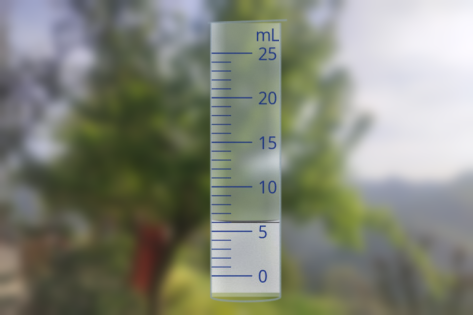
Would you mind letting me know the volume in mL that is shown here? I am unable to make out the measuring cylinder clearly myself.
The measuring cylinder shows 6 mL
